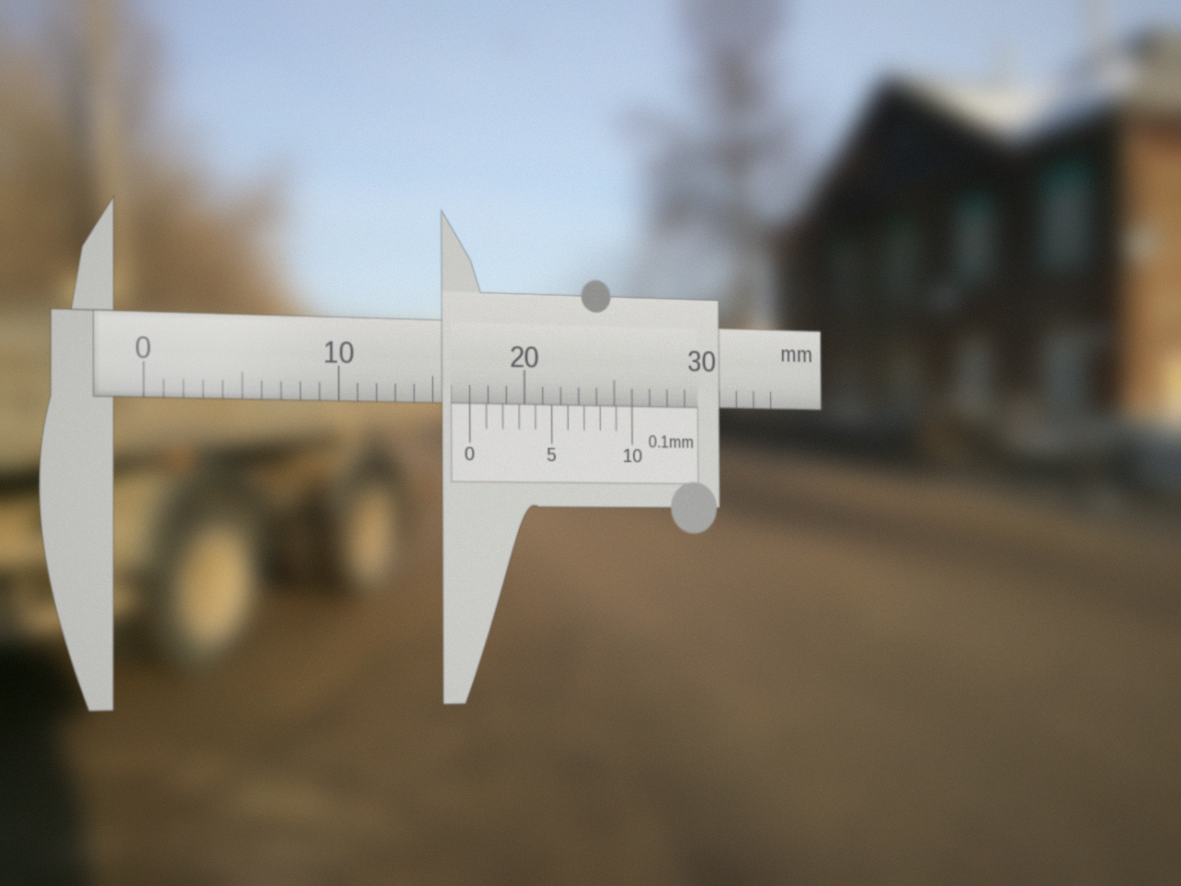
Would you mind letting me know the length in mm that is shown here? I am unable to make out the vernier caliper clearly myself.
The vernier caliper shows 17.0 mm
